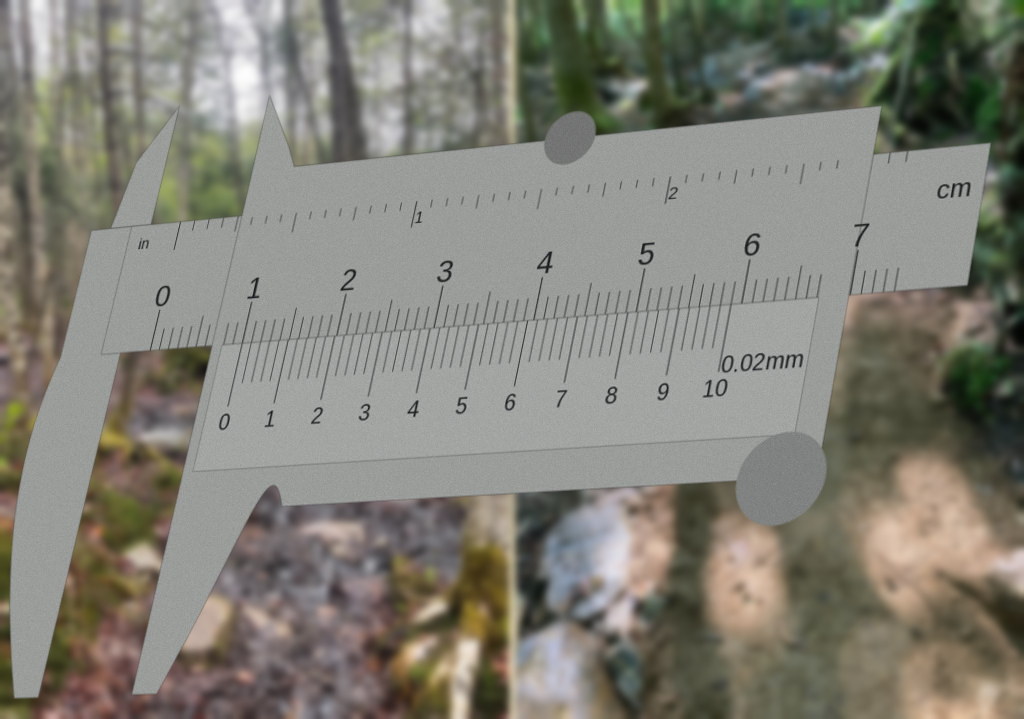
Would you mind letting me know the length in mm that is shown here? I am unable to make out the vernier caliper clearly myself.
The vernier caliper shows 10.0 mm
